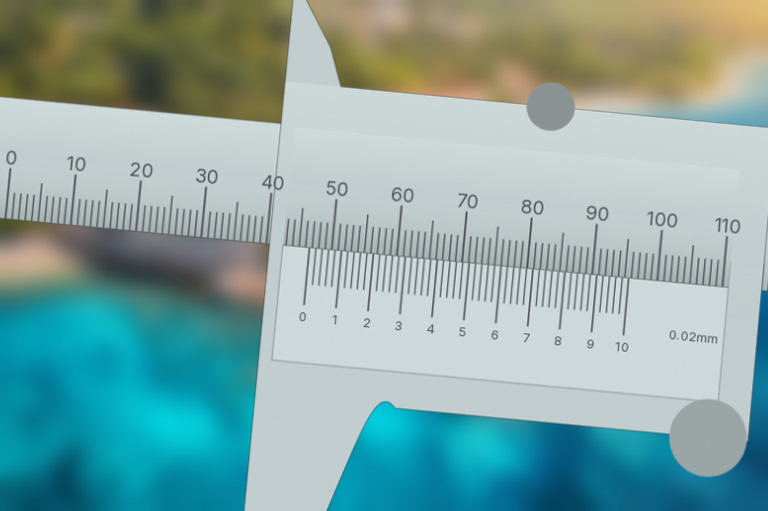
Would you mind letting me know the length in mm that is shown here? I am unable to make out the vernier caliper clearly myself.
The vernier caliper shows 46.6 mm
